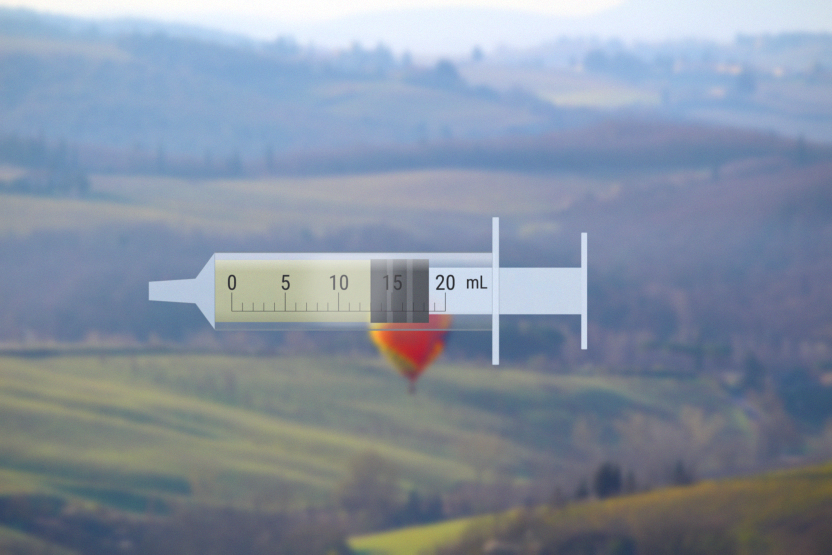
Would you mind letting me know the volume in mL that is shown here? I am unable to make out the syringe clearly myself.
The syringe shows 13 mL
